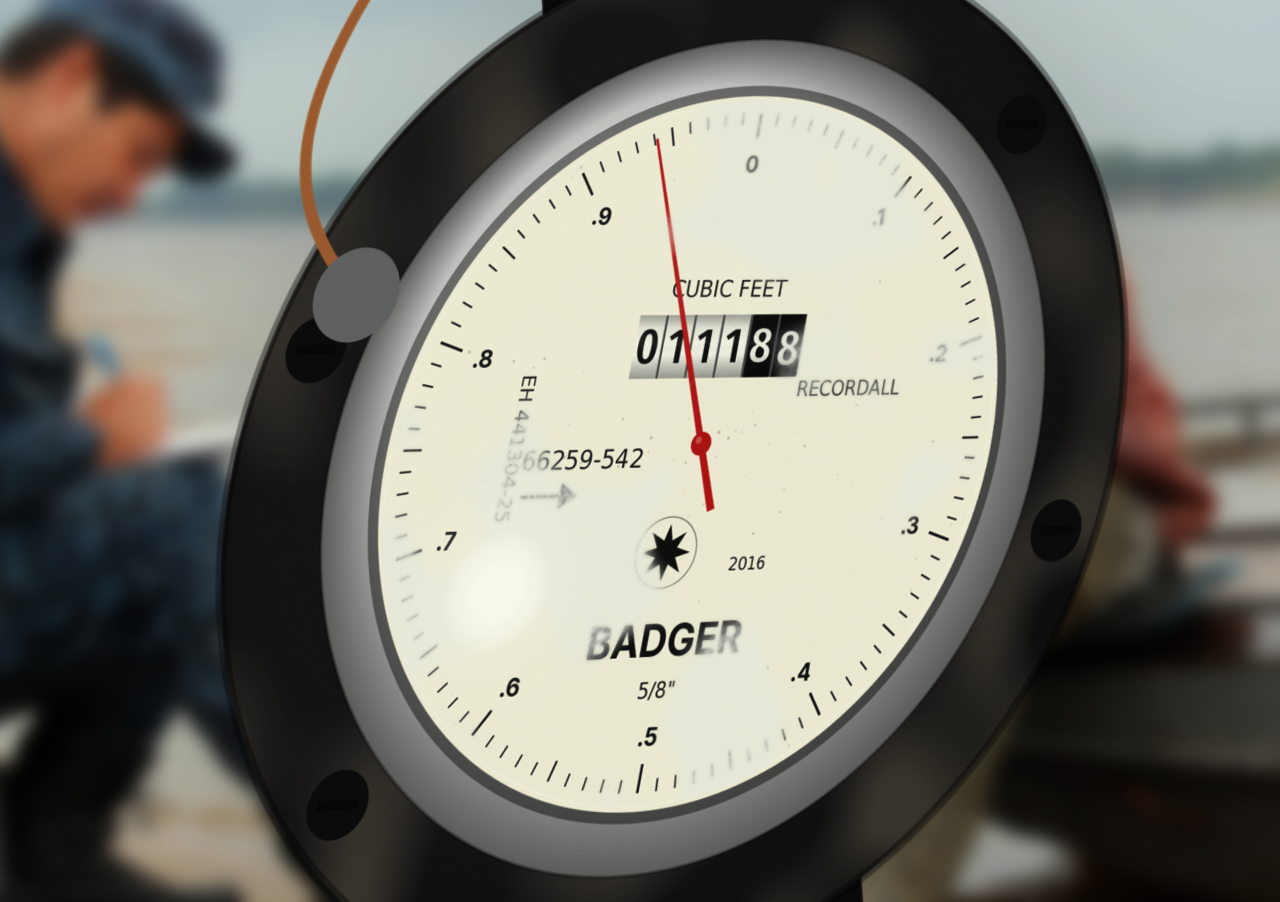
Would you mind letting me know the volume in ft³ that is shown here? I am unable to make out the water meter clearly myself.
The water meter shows 11187.94 ft³
